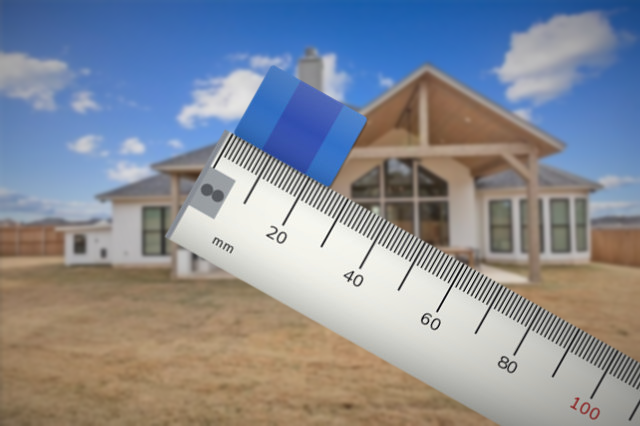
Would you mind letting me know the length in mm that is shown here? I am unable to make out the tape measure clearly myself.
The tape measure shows 25 mm
